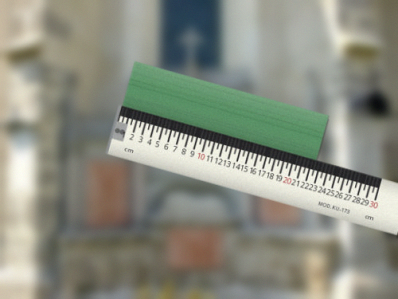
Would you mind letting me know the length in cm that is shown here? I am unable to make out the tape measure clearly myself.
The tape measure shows 22.5 cm
